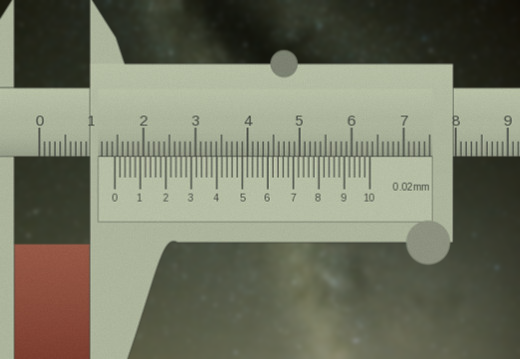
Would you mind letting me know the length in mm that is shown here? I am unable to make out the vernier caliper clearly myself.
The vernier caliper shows 14.5 mm
